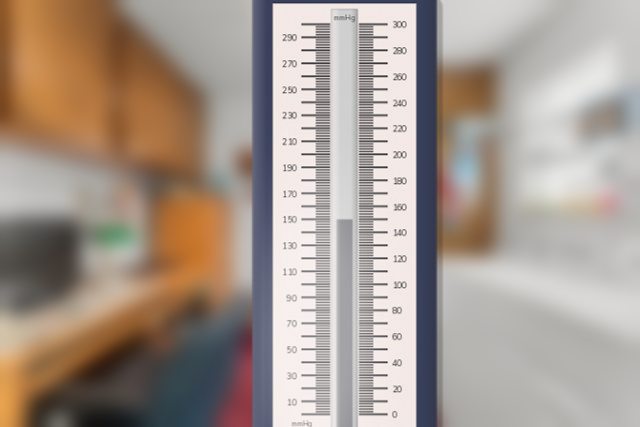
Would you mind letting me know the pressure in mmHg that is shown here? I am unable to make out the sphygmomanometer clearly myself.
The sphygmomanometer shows 150 mmHg
